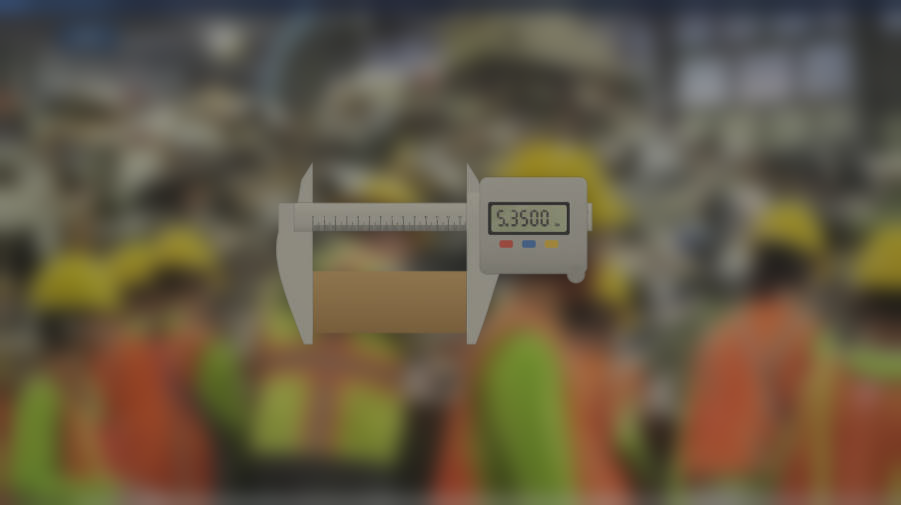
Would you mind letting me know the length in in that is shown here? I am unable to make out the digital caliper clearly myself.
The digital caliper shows 5.3500 in
